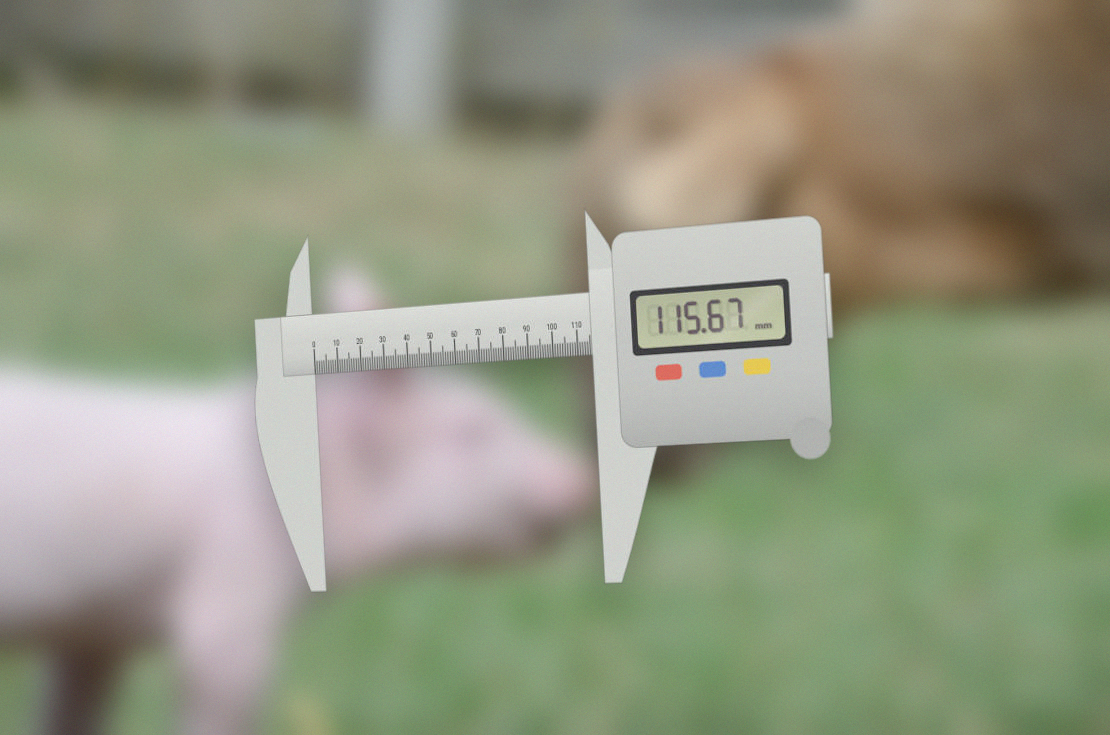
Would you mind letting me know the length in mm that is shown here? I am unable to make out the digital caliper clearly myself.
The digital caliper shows 115.67 mm
